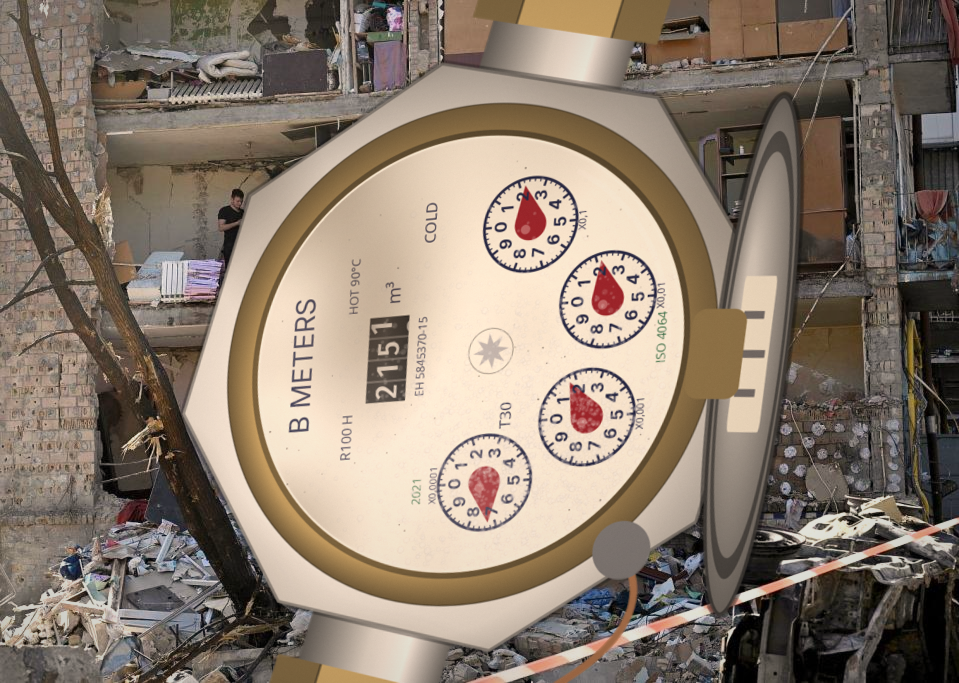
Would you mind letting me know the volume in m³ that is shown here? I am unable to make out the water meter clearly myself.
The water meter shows 2151.2217 m³
